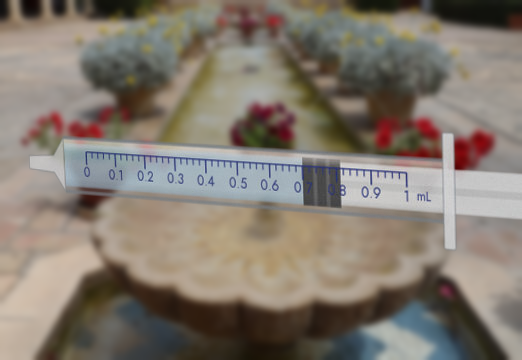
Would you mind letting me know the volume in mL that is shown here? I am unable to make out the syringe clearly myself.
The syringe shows 0.7 mL
